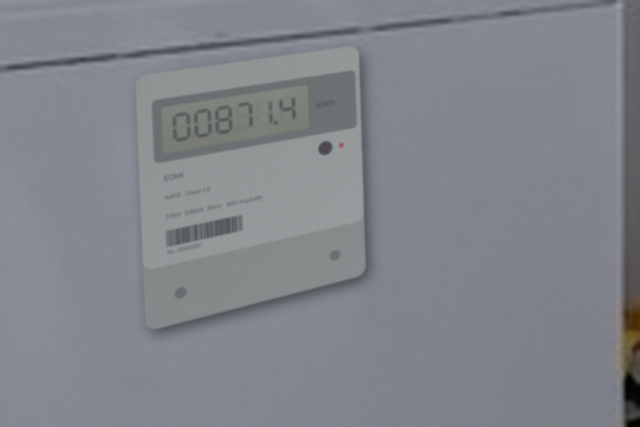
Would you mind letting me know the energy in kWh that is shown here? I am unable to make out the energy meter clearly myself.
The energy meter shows 871.4 kWh
